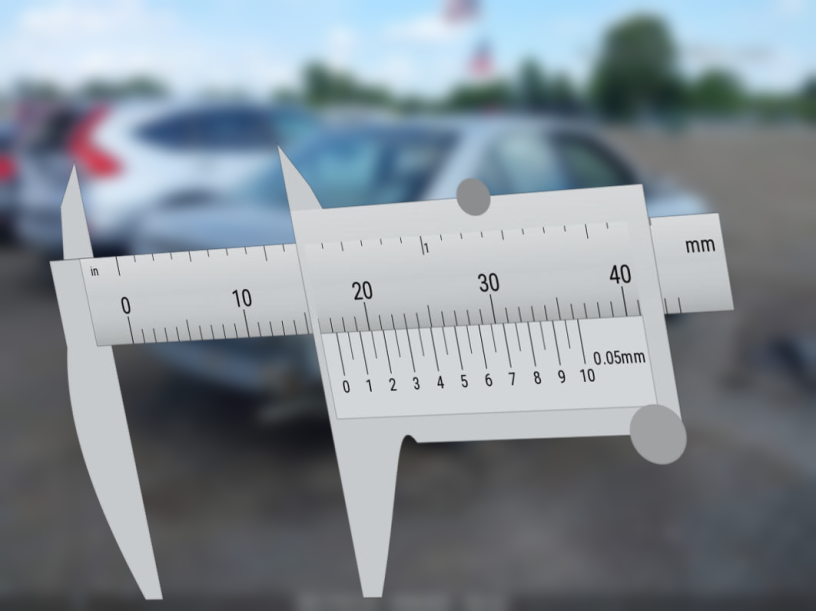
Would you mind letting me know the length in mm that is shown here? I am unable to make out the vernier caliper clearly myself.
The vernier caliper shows 17.3 mm
